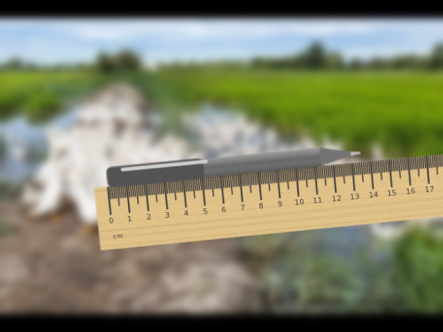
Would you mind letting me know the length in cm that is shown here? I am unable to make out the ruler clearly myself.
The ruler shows 13.5 cm
